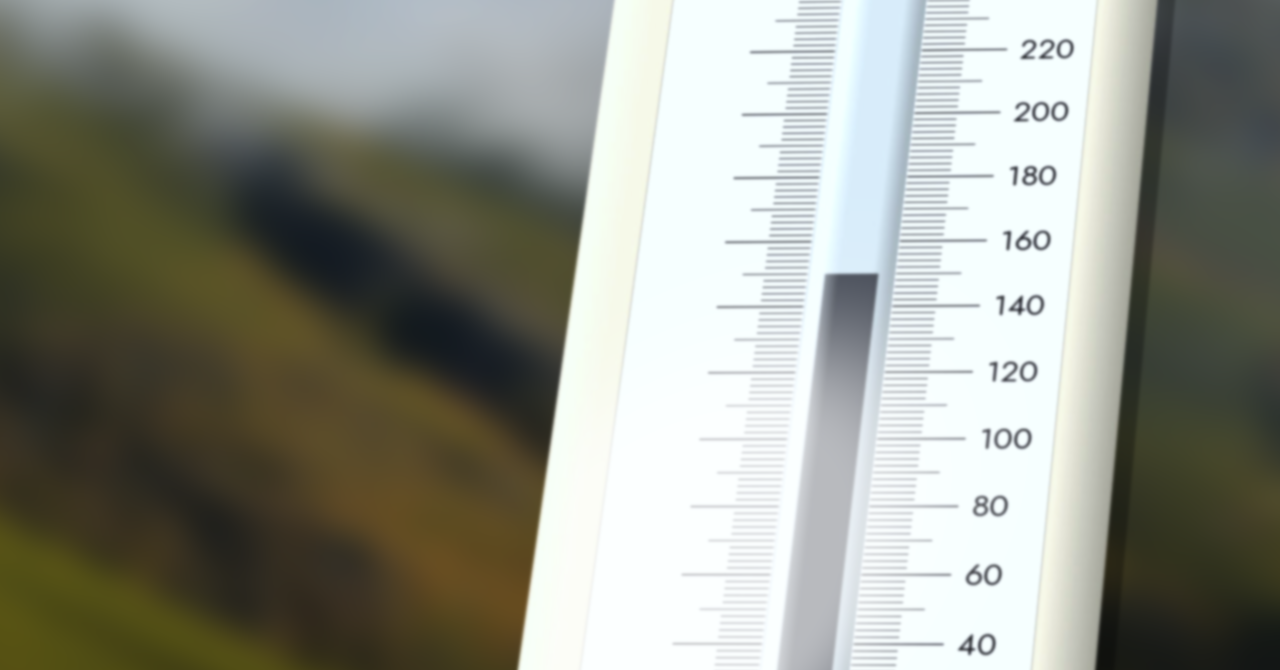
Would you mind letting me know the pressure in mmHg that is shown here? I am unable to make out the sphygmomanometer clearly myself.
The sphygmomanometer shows 150 mmHg
